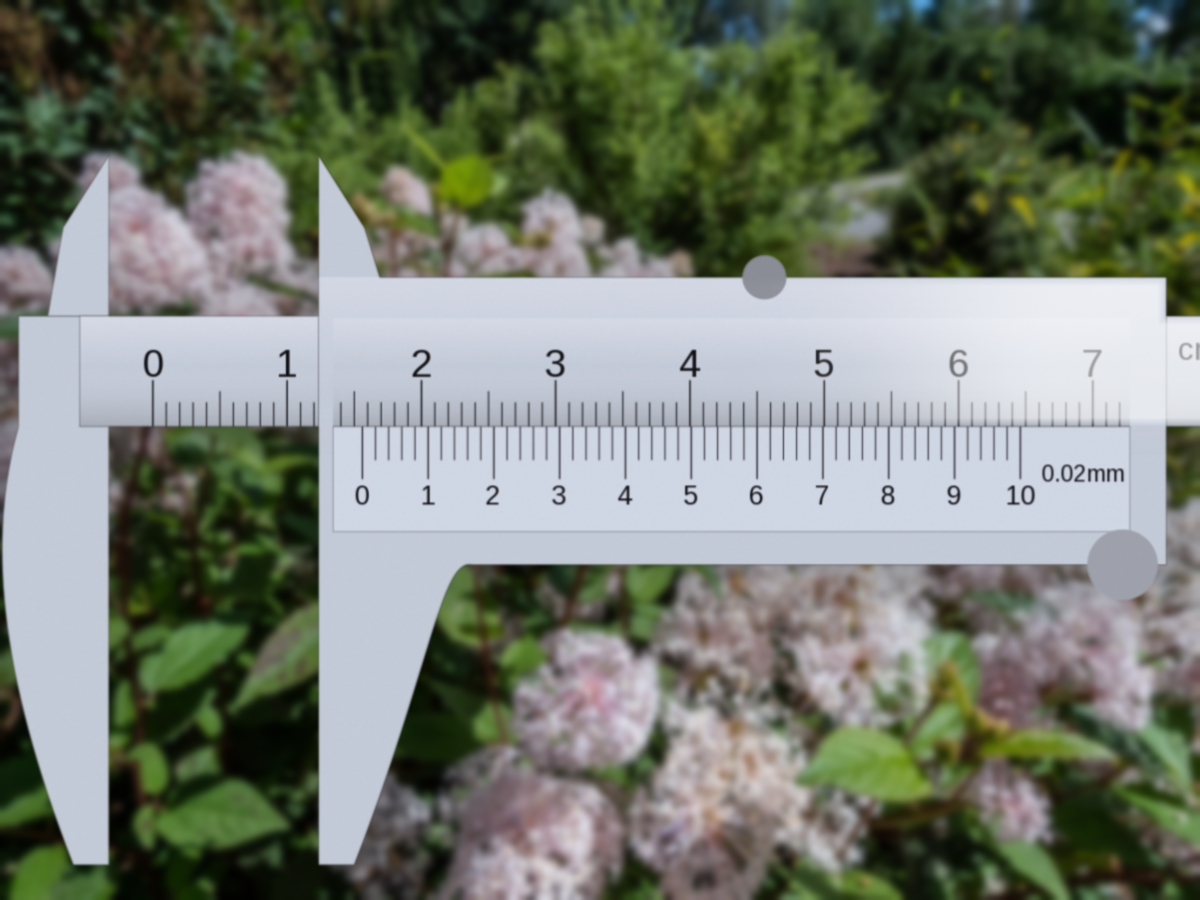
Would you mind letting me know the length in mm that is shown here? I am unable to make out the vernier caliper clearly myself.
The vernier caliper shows 15.6 mm
